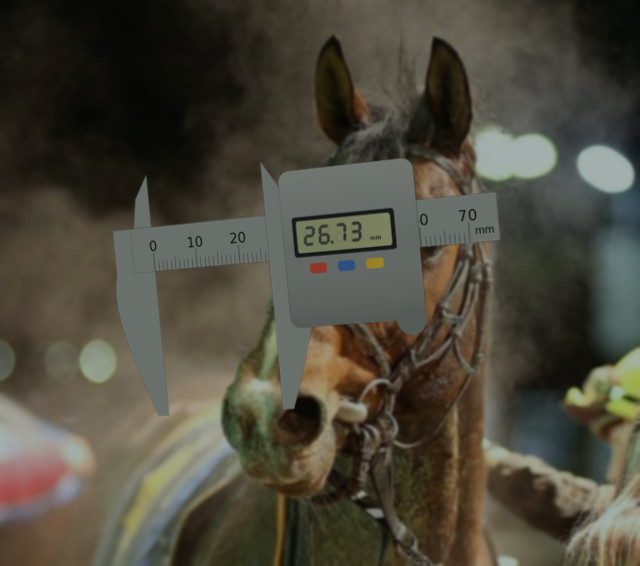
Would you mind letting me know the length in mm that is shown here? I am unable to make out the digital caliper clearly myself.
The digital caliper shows 26.73 mm
